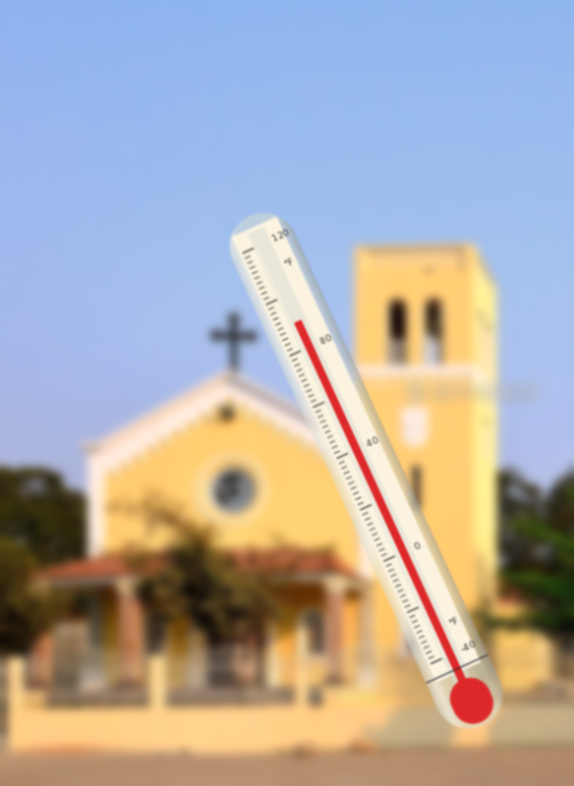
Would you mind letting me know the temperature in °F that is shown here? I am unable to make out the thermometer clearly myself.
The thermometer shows 90 °F
